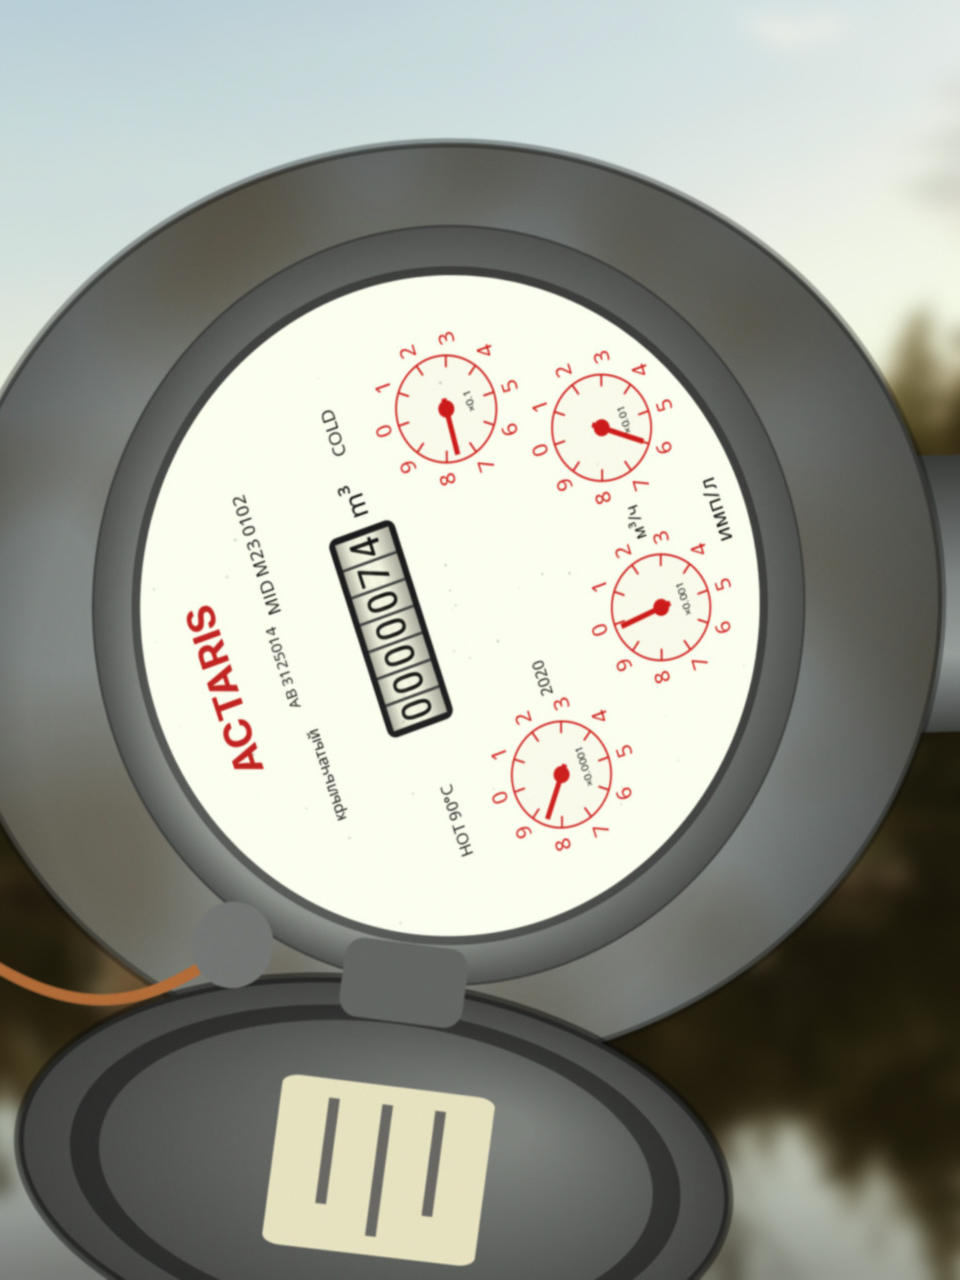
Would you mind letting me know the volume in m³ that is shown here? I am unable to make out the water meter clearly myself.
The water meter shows 74.7598 m³
